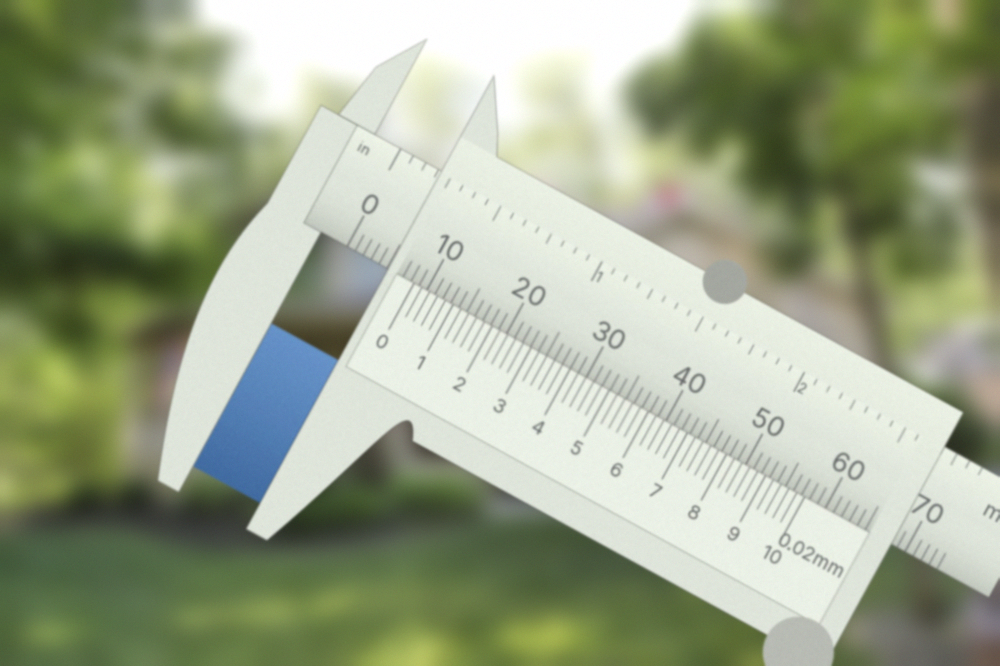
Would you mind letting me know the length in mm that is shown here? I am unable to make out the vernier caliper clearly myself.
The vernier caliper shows 8.4 mm
